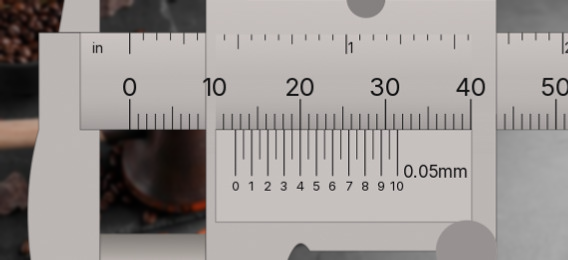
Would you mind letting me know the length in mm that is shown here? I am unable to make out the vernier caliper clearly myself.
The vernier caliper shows 12.4 mm
